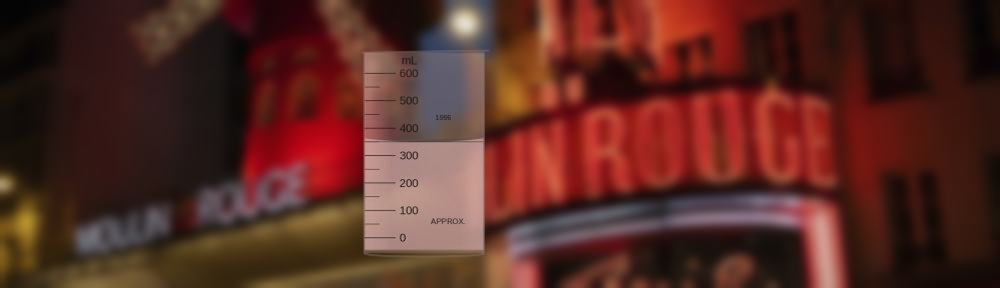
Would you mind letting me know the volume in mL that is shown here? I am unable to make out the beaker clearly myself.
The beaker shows 350 mL
